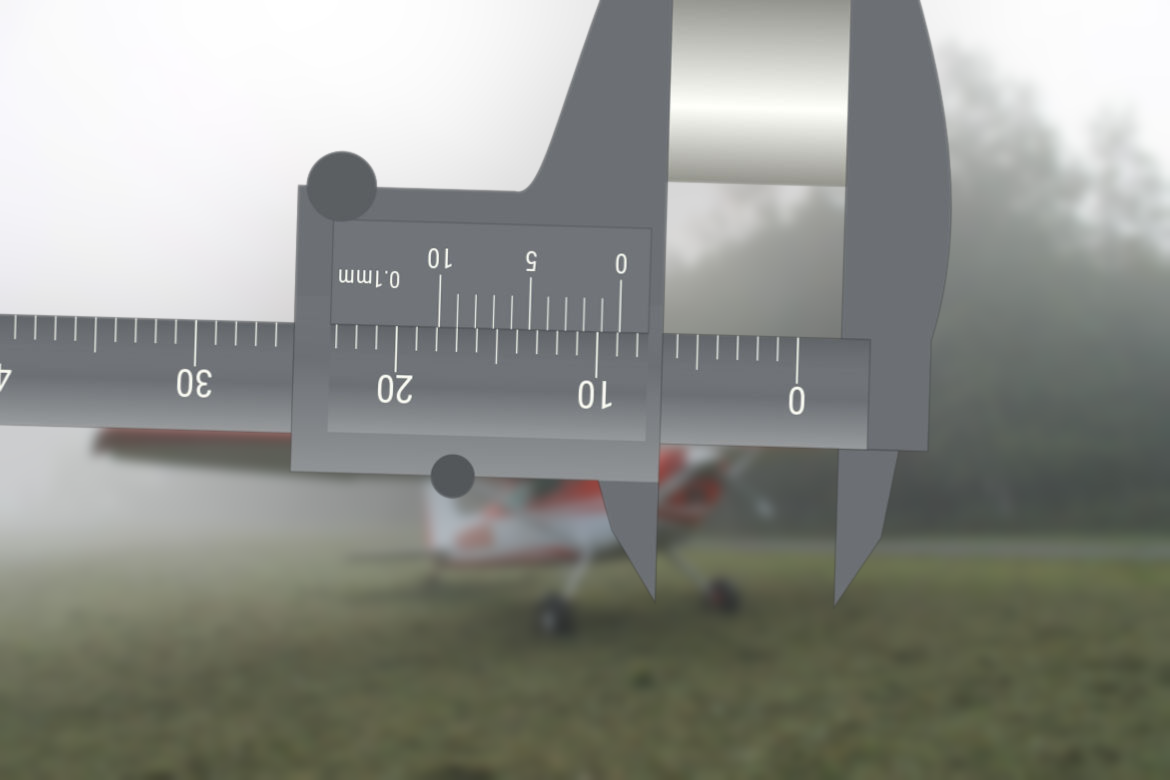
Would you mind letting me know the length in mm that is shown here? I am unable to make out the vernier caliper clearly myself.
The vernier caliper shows 8.9 mm
